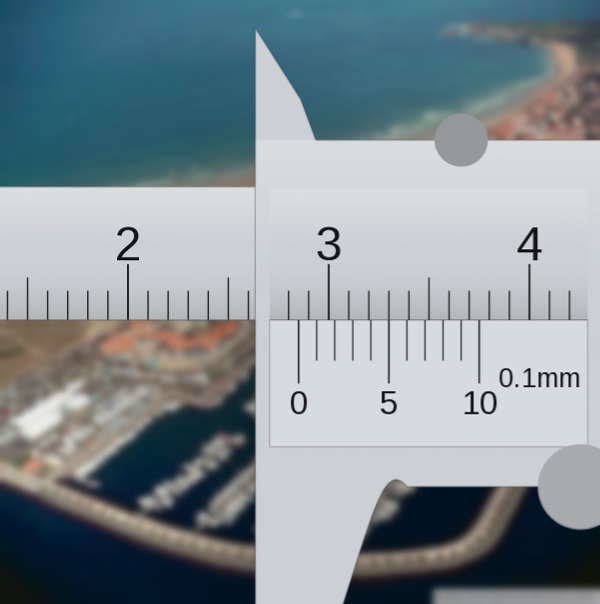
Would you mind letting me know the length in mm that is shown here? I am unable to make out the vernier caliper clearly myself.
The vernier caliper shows 28.5 mm
